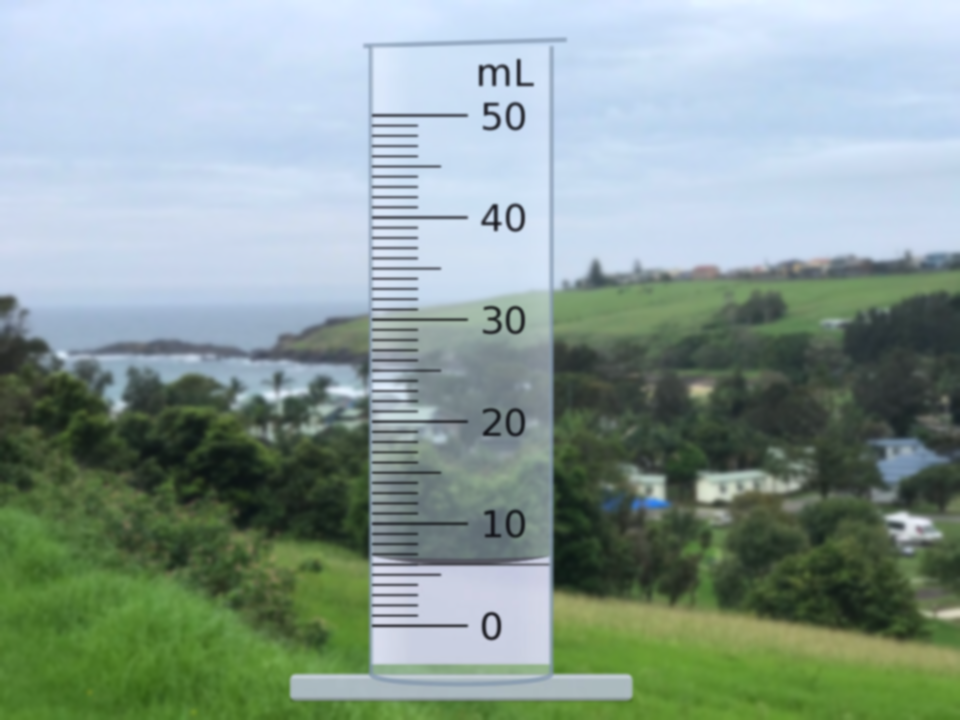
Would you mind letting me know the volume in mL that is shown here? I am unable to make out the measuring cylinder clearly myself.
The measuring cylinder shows 6 mL
